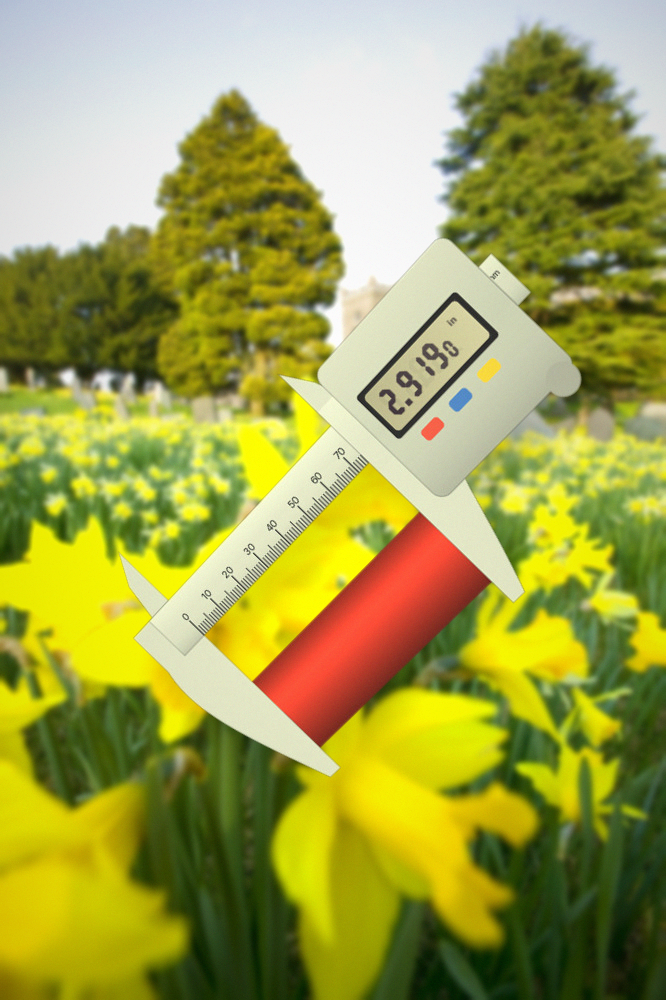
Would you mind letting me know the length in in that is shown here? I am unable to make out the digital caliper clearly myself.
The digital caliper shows 2.9190 in
